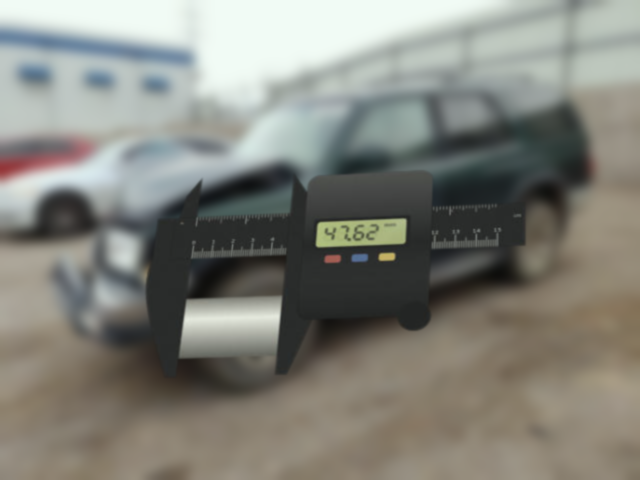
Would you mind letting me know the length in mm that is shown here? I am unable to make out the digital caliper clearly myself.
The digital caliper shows 47.62 mm
